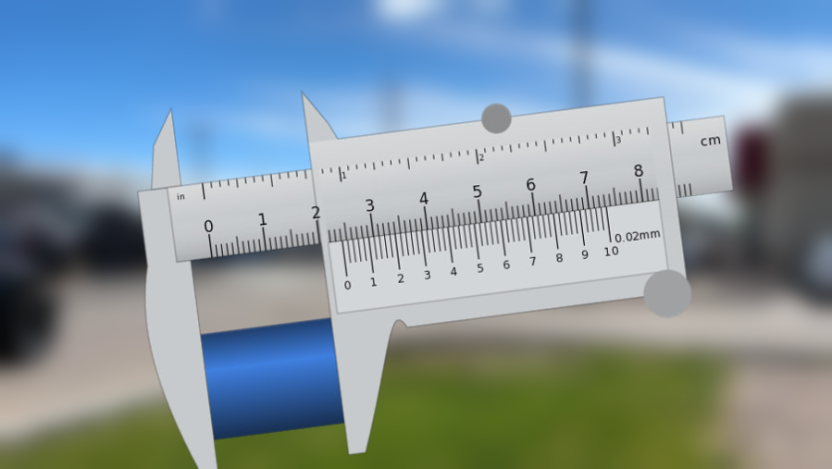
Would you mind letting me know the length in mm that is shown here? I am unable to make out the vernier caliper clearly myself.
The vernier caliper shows 24.2 mm
